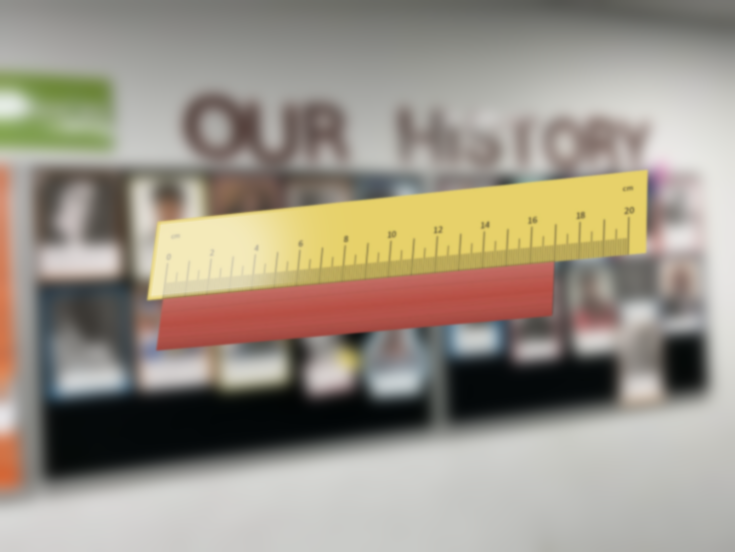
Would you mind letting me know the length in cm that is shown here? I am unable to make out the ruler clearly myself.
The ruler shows 17 cm
